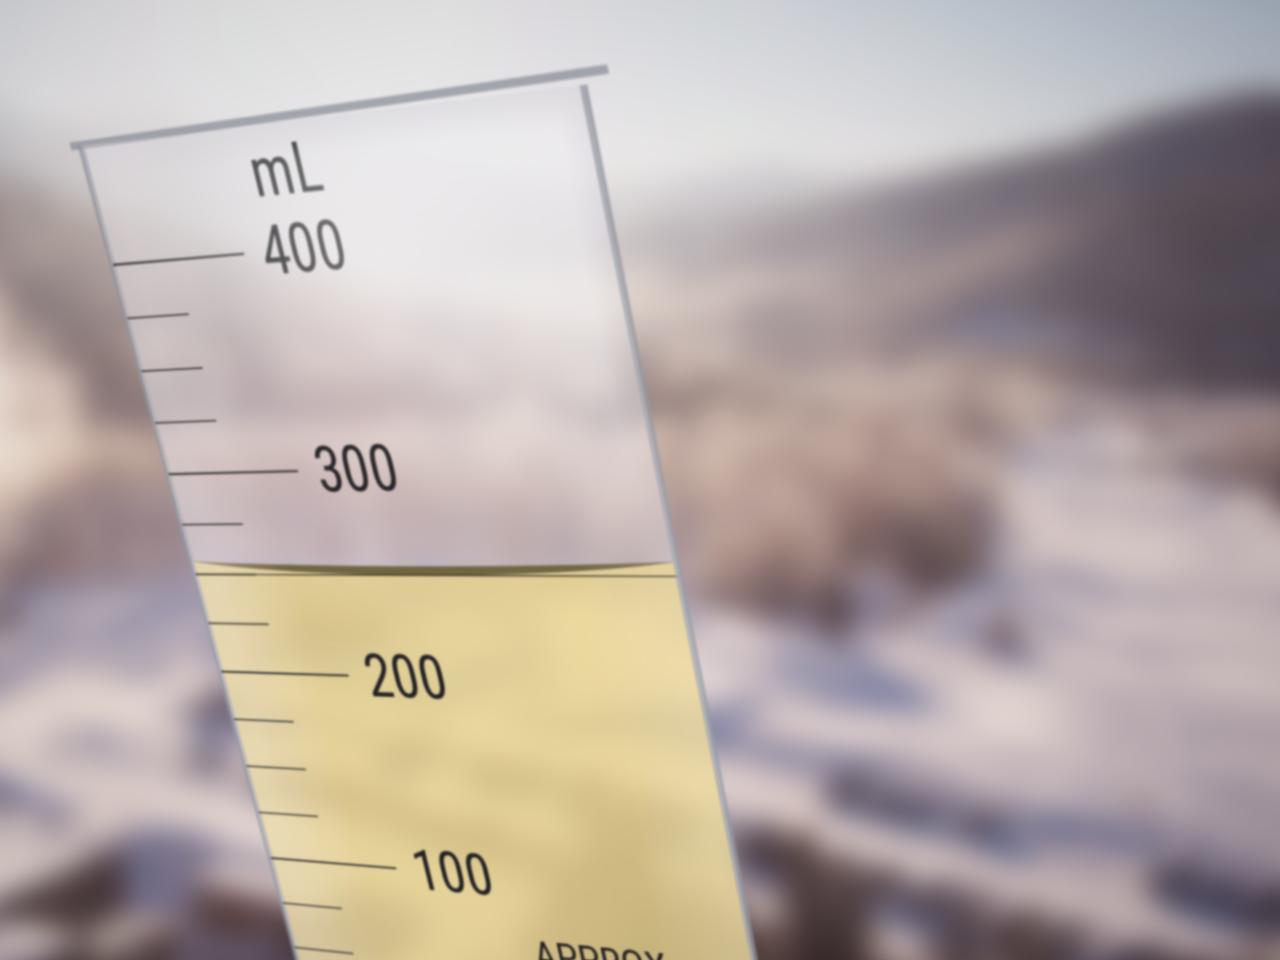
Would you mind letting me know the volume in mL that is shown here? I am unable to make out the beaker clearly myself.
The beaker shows 250 mL
